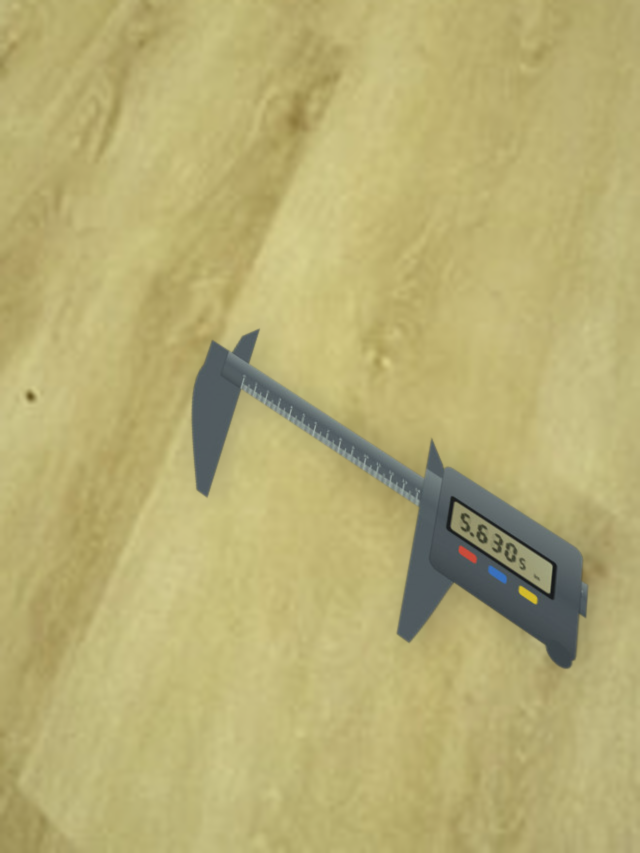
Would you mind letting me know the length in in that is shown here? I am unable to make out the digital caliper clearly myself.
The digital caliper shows 5.6305 in
